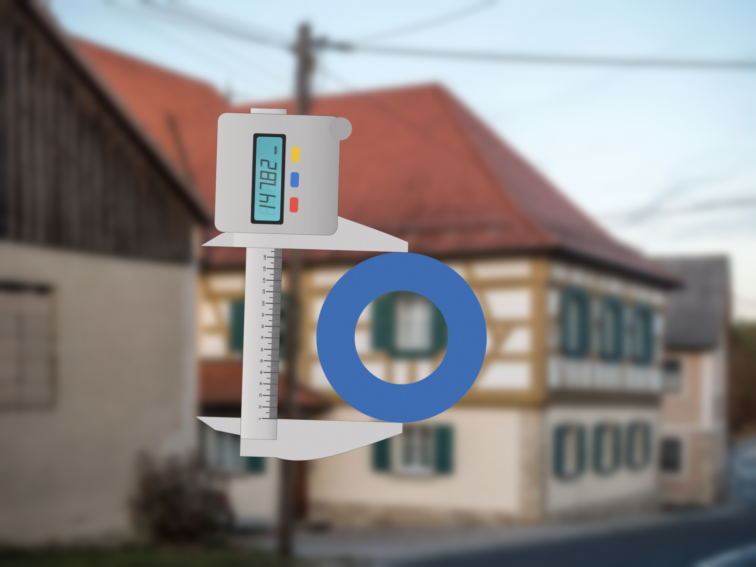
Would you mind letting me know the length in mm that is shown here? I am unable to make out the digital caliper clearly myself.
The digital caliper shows 147.82 mm
